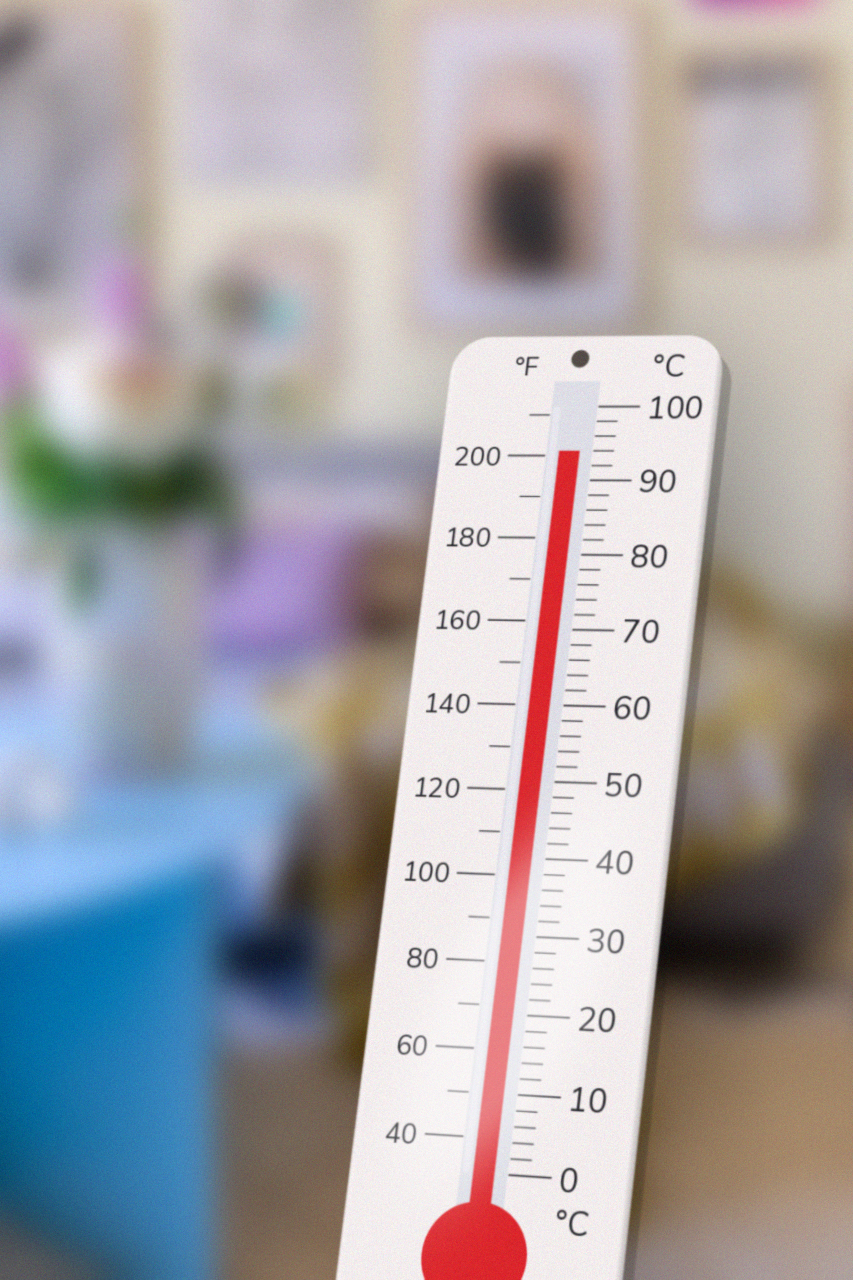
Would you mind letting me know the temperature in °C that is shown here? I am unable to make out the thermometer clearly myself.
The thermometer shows 94 °C
